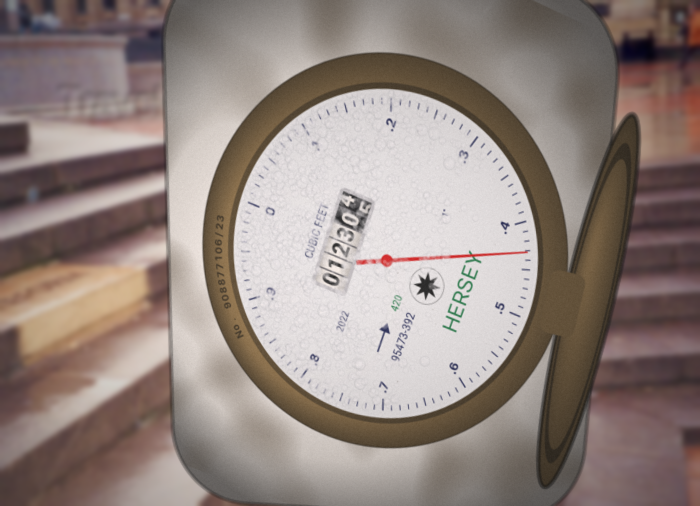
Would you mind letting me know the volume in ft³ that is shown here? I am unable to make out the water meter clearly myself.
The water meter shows 12304.43 ft³
